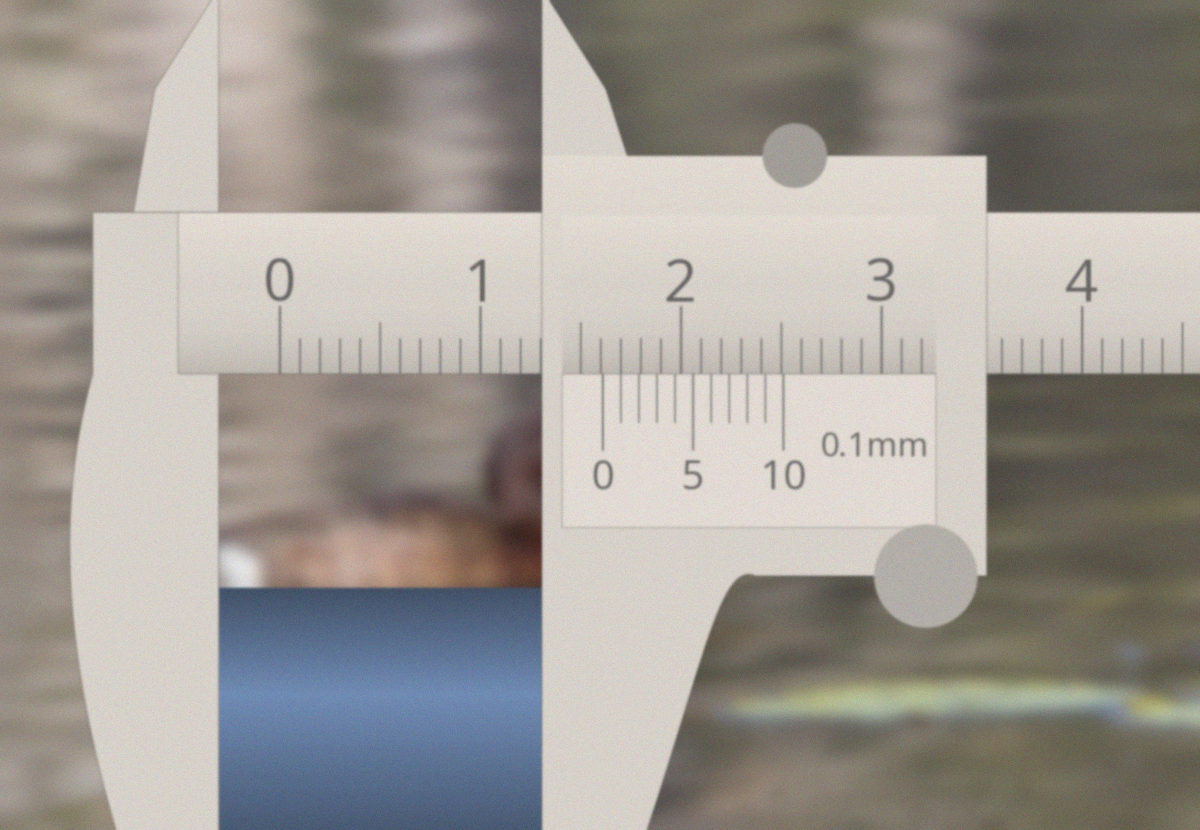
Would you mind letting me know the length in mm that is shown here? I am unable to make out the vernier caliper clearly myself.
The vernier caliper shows 16.1 mm
